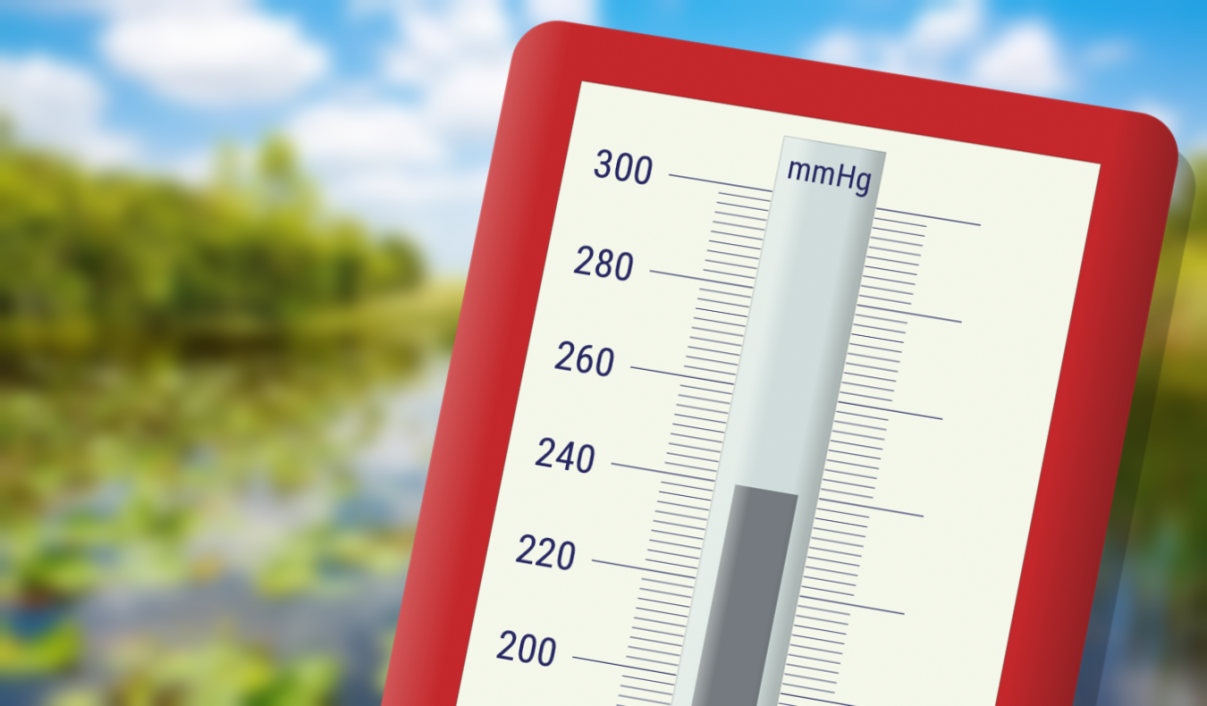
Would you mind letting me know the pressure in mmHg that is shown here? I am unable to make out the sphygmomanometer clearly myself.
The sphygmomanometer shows 240 mmHg
